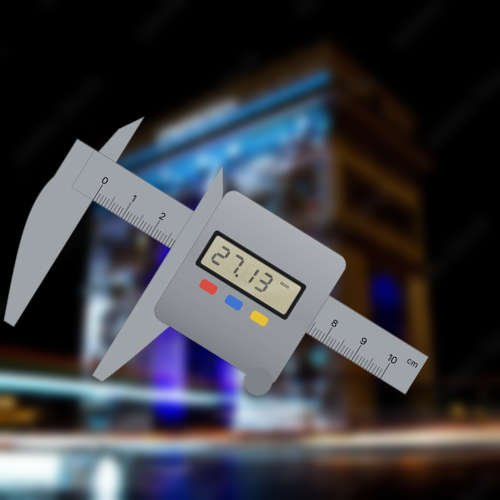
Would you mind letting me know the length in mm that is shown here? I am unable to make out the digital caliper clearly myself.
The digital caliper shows 27.13 mm
